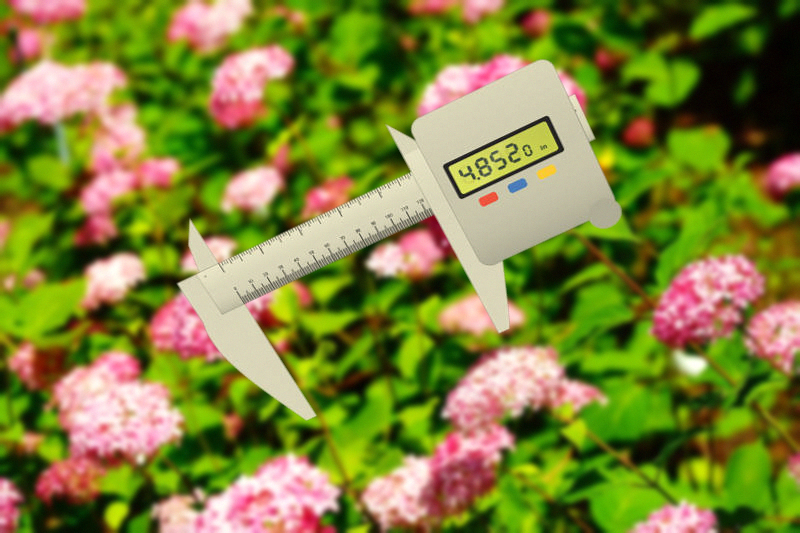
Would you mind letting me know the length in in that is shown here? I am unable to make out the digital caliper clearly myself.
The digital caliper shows 4.8520 in
